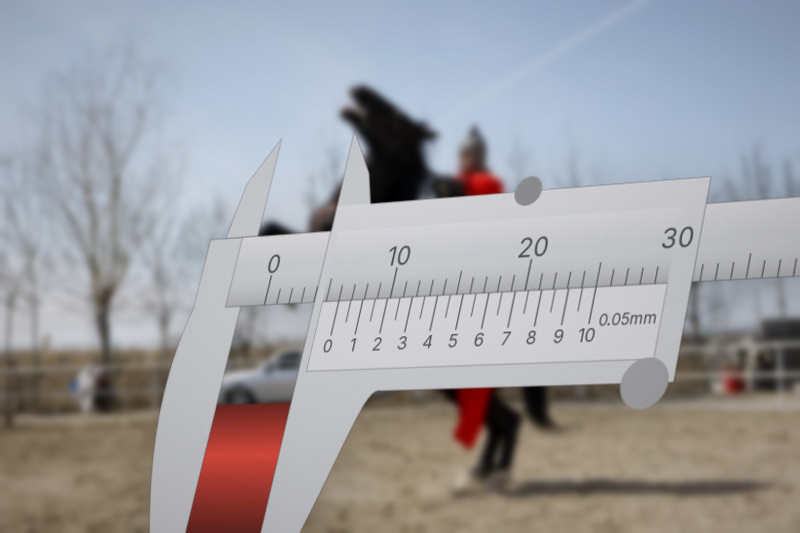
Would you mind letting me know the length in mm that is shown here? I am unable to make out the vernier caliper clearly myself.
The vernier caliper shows 6.0 mm
